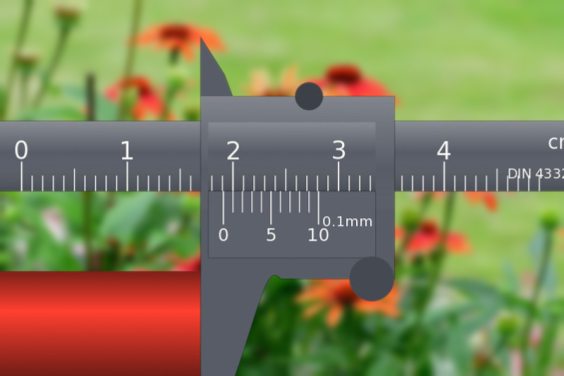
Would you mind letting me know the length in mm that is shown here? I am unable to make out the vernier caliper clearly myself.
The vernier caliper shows 19.1 mm
